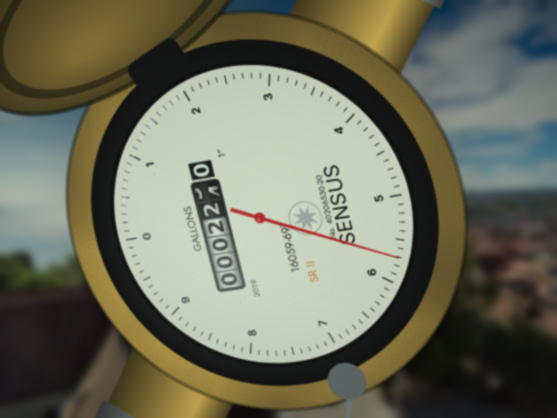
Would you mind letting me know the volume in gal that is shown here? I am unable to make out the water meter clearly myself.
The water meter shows 2235.7 gal
